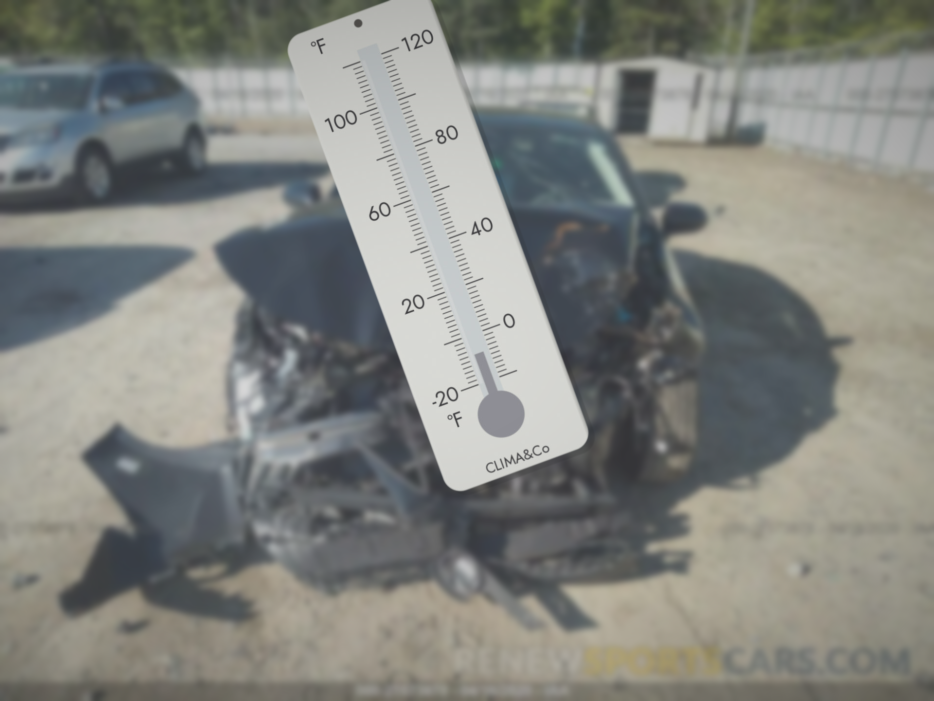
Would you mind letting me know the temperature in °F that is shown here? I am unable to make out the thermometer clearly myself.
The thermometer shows -8 °F
